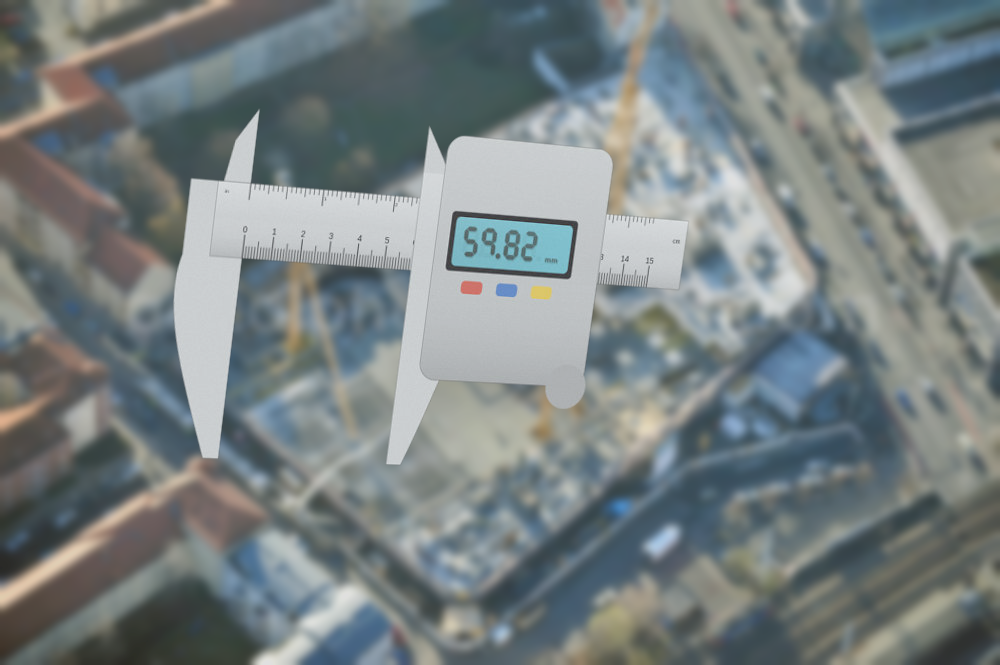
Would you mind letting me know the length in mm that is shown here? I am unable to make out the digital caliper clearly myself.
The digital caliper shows 59.82 mm
